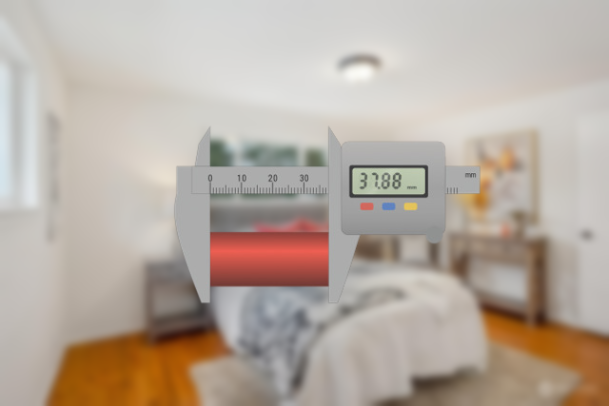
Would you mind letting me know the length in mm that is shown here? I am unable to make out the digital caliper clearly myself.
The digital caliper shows 37.88 mm
